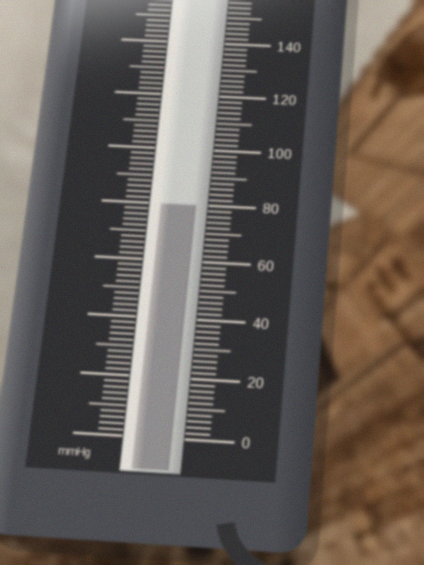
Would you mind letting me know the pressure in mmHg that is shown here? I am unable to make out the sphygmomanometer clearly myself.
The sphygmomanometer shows 80 mmHg
